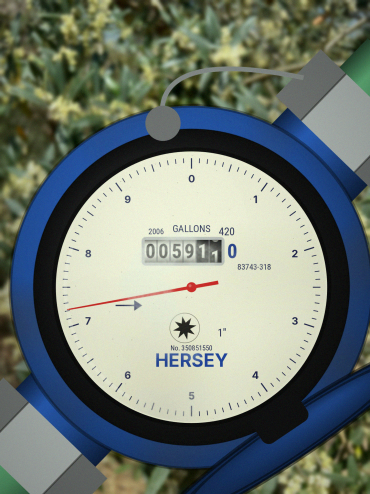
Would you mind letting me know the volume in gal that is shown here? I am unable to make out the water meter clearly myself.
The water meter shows 59107.2 gal
